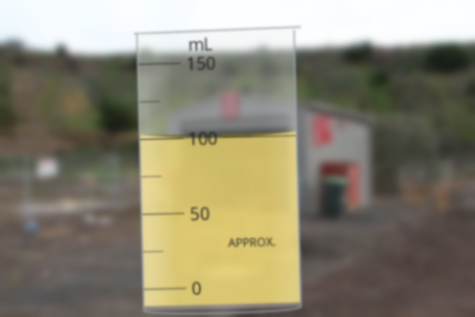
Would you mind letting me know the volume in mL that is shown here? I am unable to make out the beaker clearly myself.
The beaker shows 100 mL
